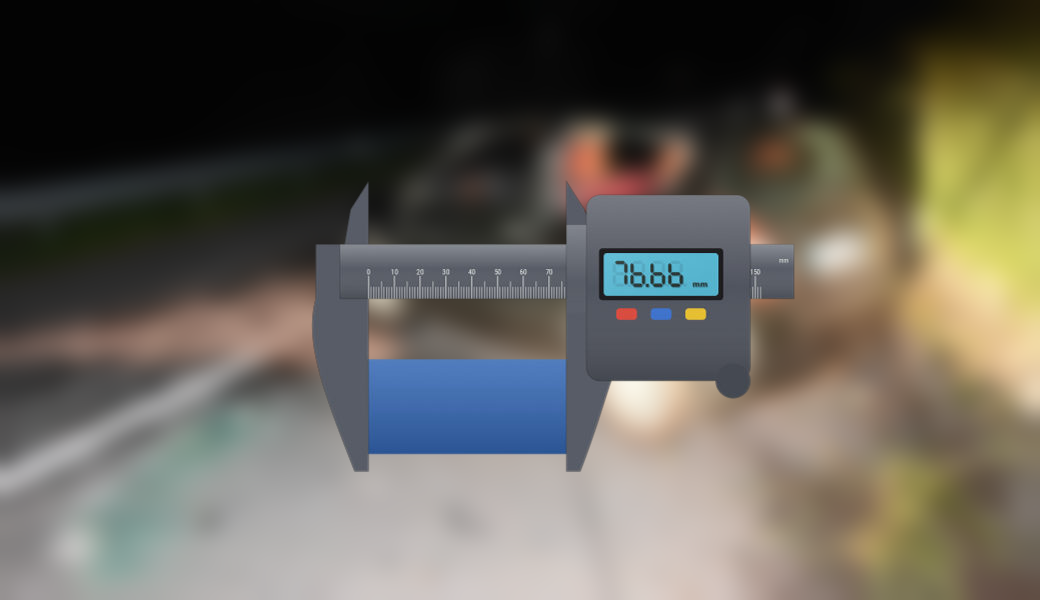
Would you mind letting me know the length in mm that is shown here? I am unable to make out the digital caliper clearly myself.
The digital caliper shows 76.66 mm
